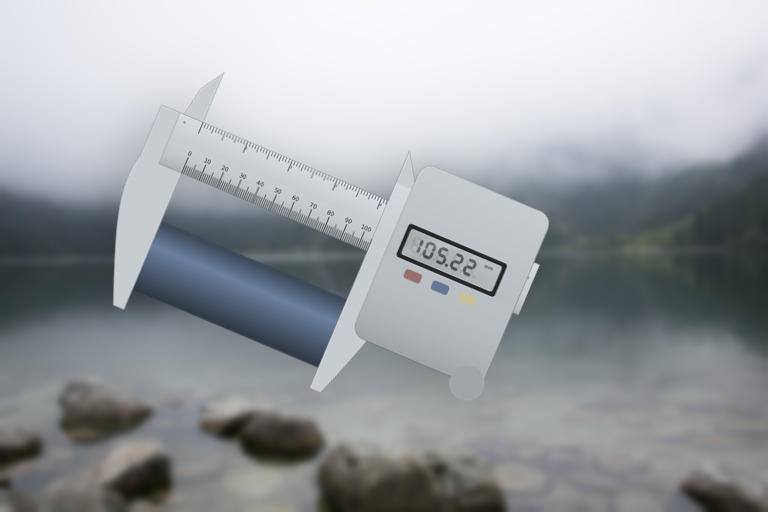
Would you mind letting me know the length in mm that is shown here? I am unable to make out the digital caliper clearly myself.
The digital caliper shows 105.22 mm
